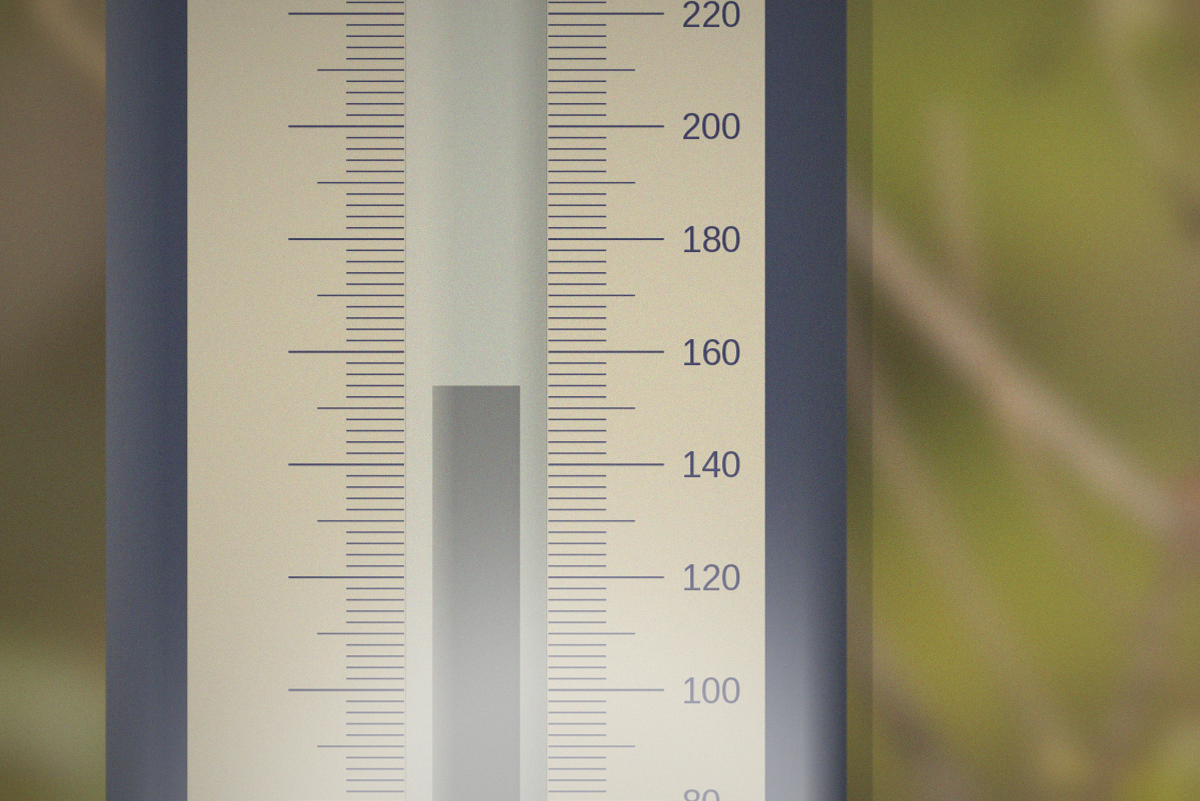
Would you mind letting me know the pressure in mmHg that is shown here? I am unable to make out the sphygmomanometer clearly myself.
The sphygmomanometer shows 154 mmHg
